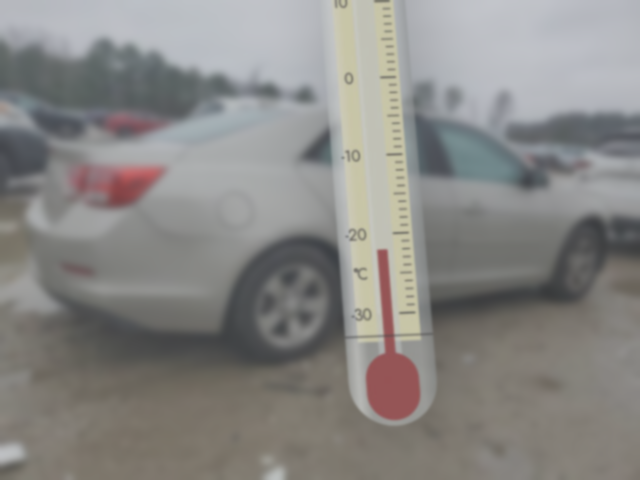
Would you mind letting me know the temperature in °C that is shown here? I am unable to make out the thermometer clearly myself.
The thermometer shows -22 °C
